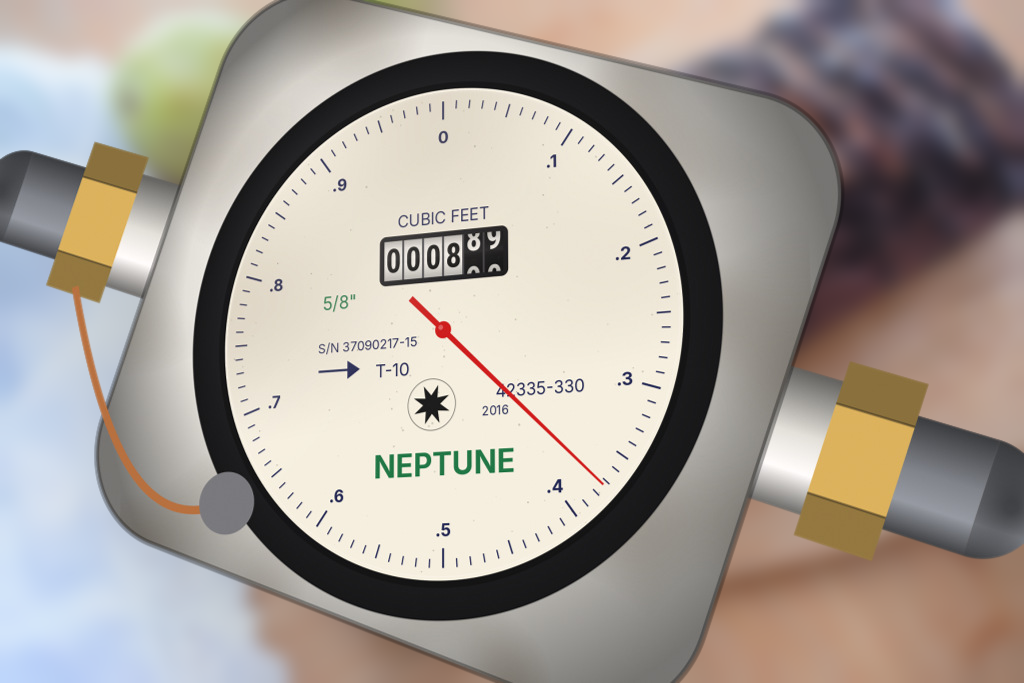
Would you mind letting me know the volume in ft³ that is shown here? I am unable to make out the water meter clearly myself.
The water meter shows 889.37 ft³
